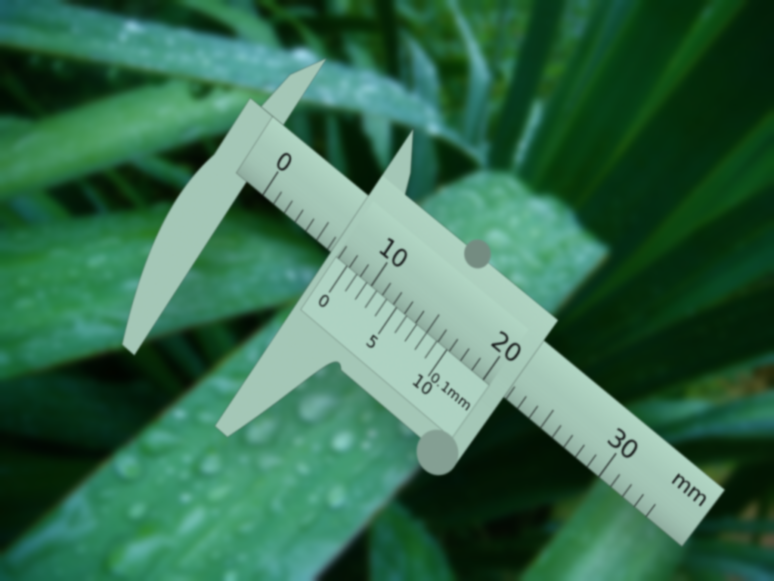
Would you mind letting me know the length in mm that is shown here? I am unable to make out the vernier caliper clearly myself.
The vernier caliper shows 7.8 mm
